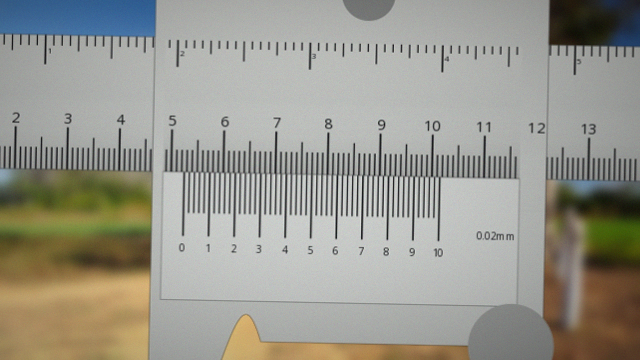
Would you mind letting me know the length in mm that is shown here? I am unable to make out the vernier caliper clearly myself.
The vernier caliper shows 52.5 mm
